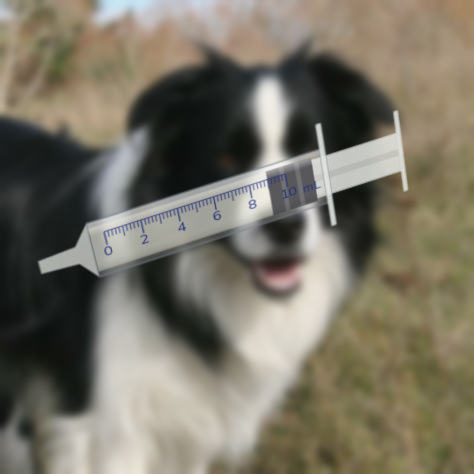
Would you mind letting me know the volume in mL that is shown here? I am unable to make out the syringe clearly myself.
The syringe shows 9 mL
